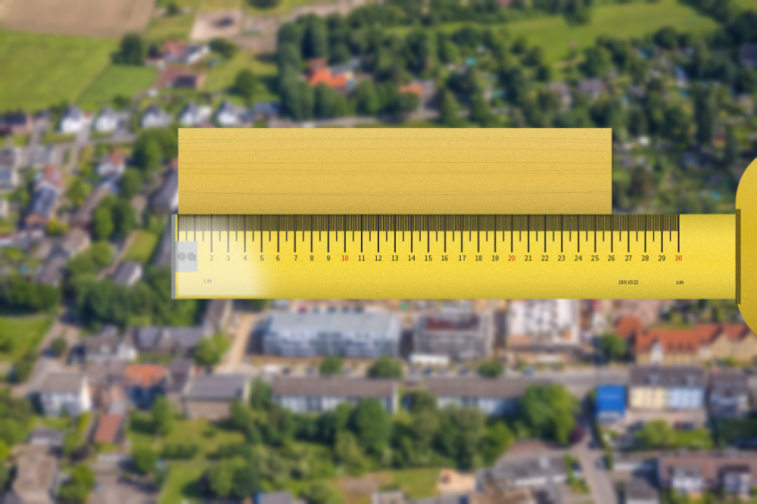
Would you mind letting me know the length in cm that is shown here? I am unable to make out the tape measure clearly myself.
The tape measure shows 26 cm
